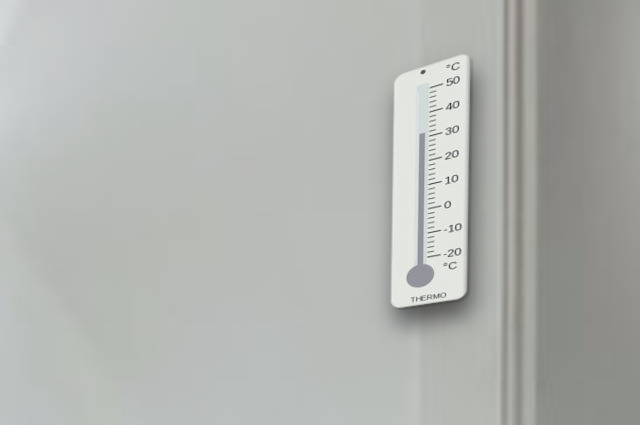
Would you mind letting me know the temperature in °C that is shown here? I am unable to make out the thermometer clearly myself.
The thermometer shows 32 °C
